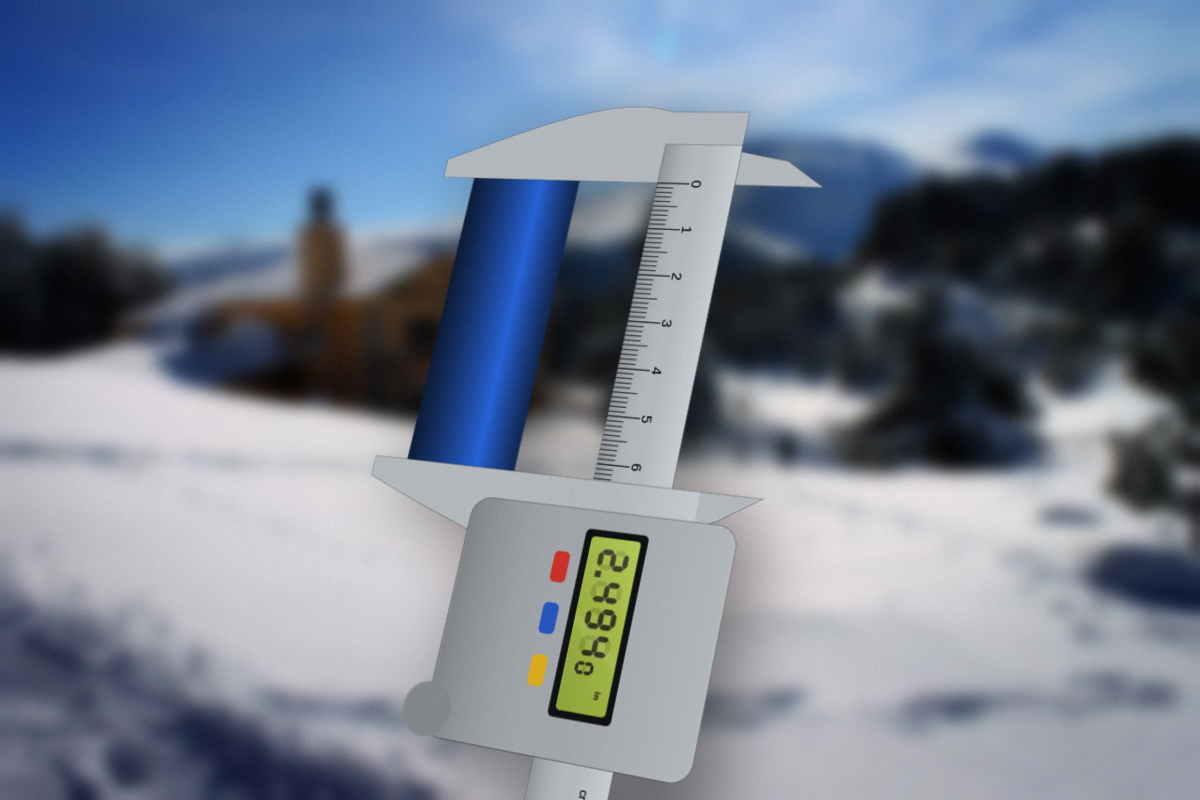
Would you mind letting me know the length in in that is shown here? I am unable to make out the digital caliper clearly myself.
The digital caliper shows 2.4940 in
